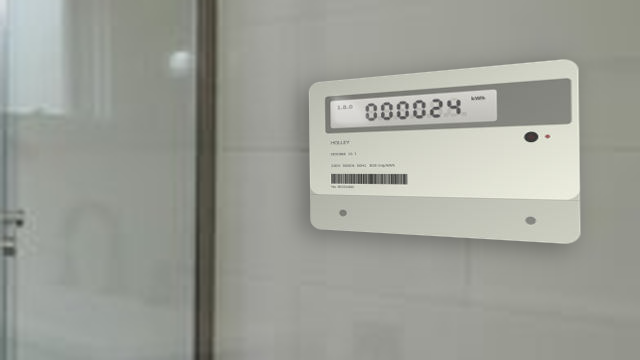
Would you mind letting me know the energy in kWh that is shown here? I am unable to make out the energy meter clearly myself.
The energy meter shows 24 kWh
